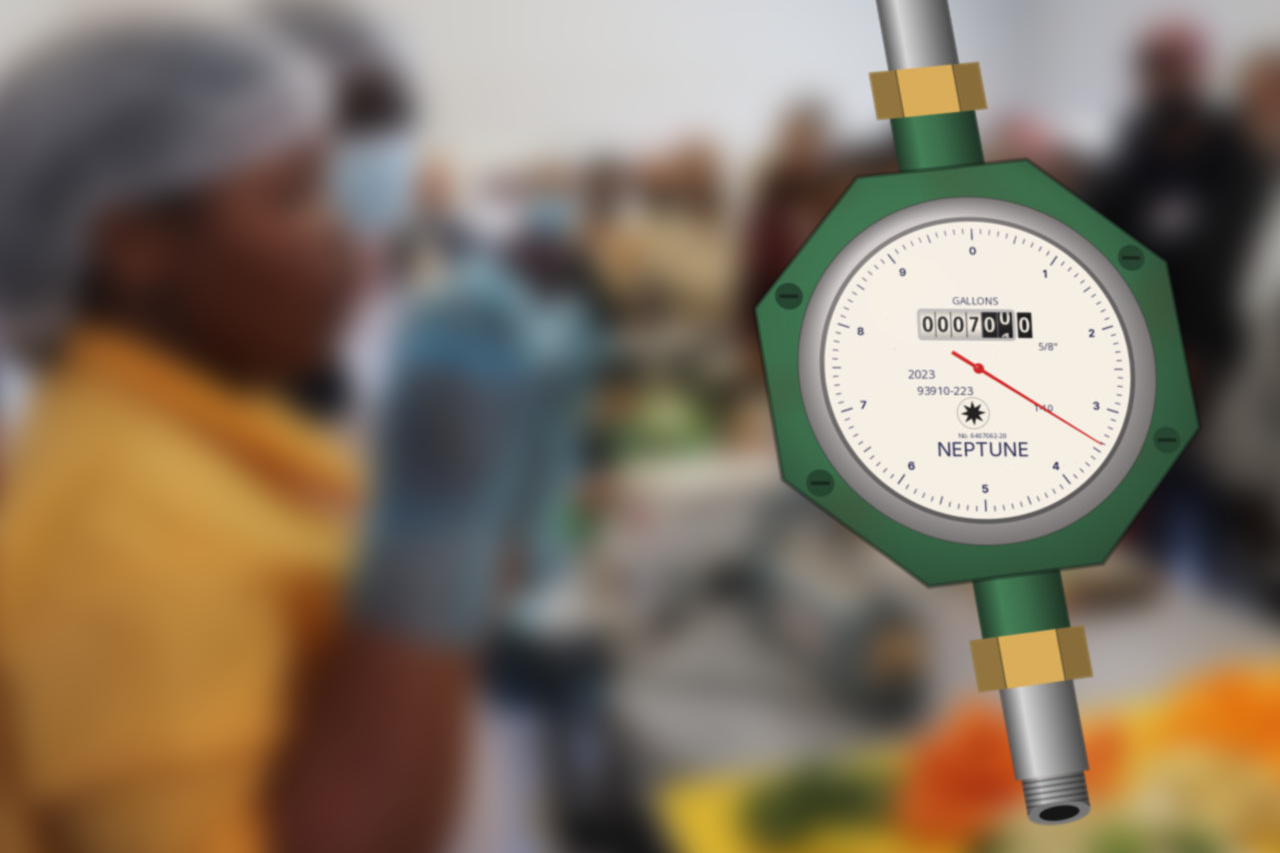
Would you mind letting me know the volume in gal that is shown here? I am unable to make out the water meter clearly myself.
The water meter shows 7003.4 gal
